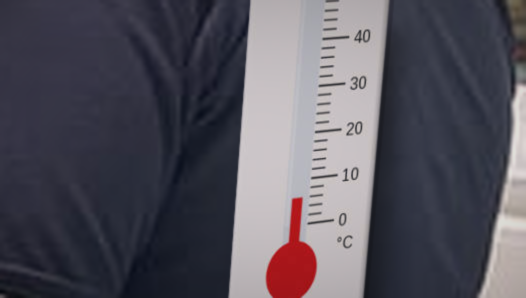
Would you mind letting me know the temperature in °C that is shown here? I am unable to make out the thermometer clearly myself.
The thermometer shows 6 °C
